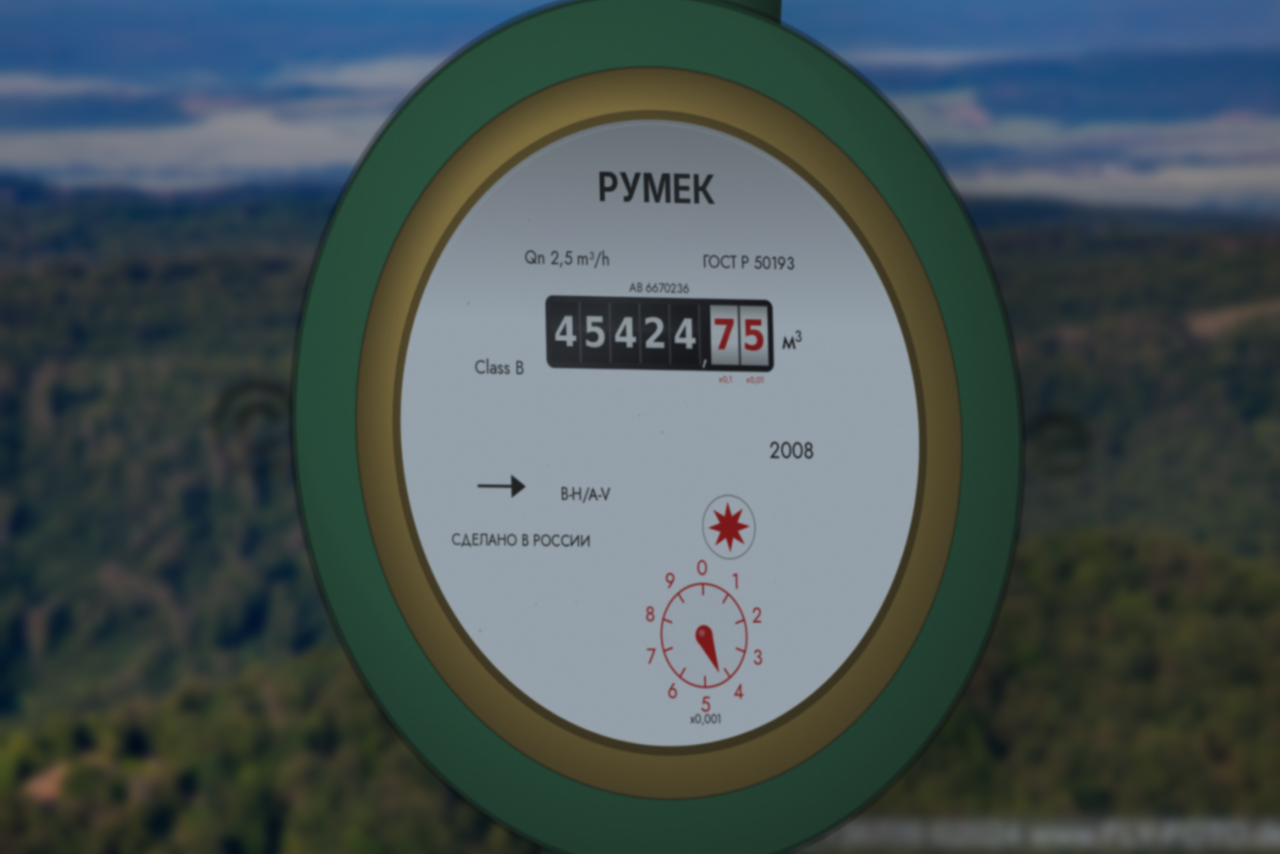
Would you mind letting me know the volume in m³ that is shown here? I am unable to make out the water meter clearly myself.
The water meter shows 45424.754 m³
